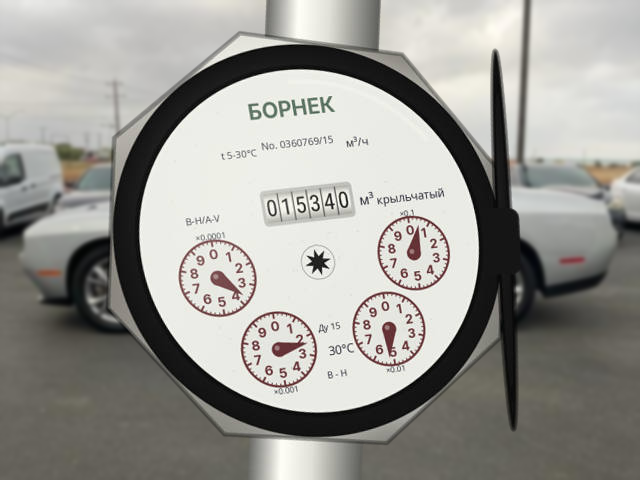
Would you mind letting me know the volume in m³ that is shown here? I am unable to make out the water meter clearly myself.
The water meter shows 15340.0523 m³
